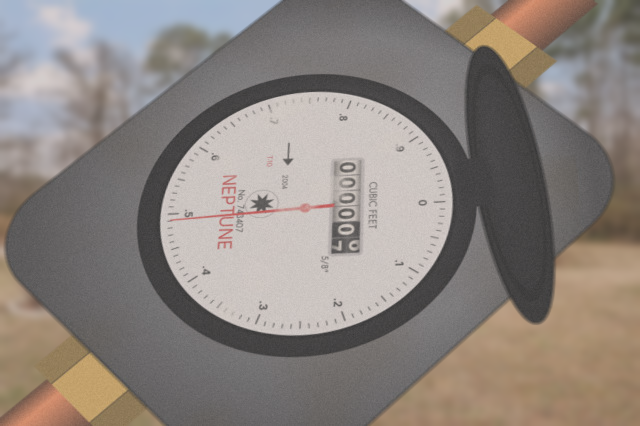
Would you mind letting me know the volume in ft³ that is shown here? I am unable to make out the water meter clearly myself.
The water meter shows 6.49 ft³
